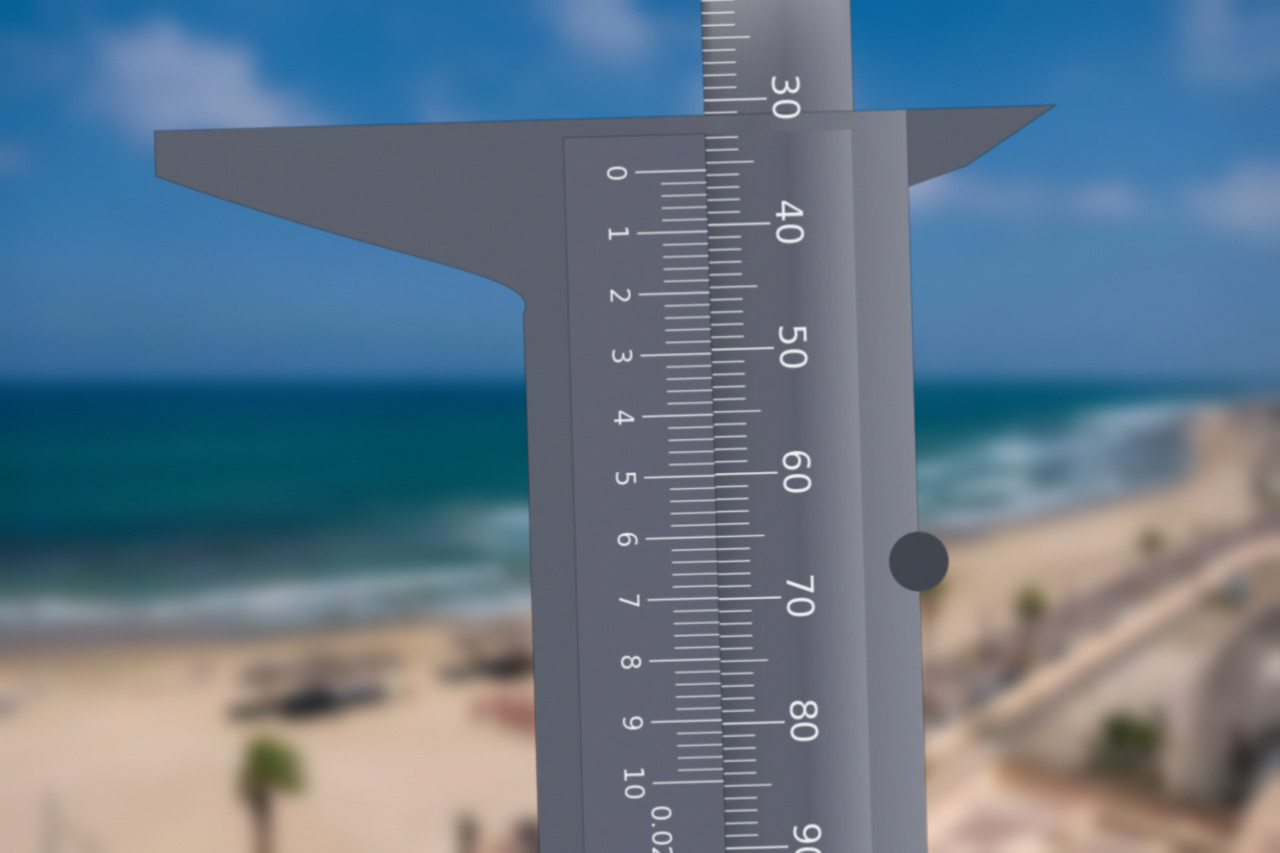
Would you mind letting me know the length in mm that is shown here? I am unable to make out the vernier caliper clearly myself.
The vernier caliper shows 35.6 mm
